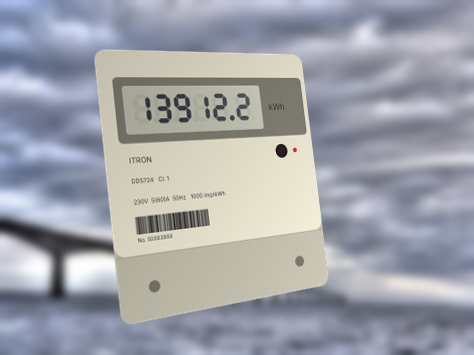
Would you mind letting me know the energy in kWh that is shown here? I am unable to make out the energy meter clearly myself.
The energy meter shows 13912.2 kWh
